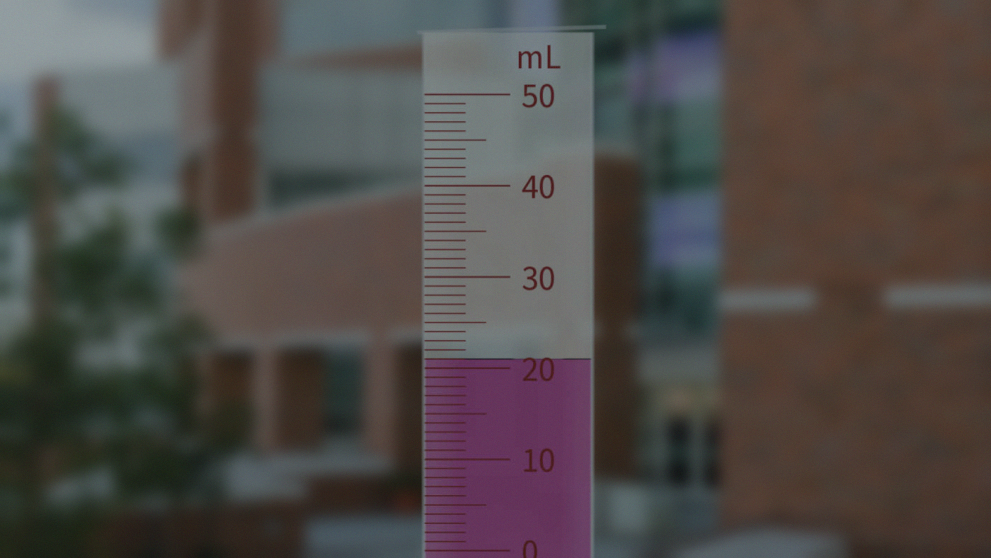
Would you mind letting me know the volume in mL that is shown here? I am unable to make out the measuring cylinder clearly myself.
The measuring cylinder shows 21 mL
